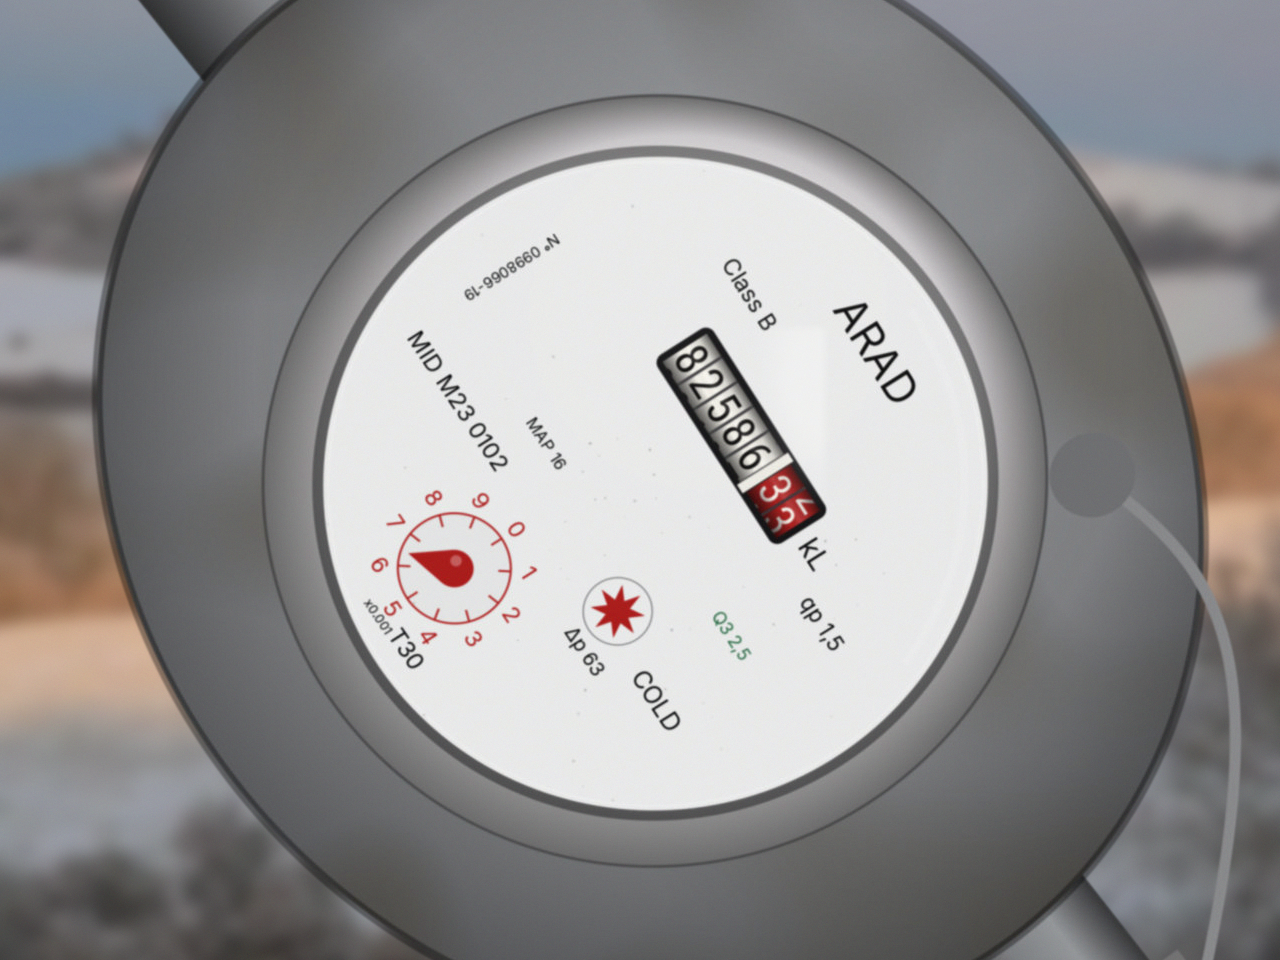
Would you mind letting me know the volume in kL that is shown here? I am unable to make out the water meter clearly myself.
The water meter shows 82586.326 kL
